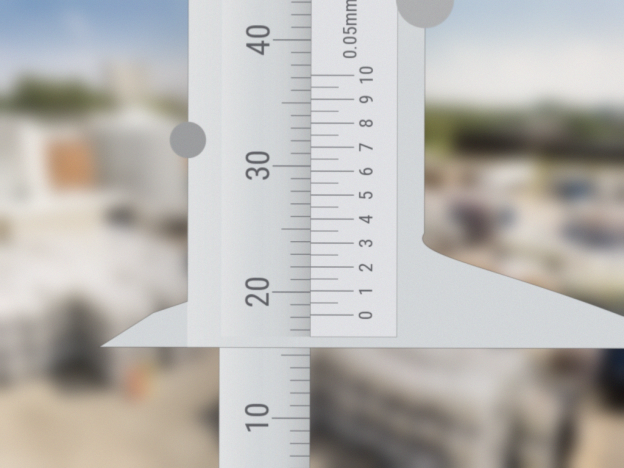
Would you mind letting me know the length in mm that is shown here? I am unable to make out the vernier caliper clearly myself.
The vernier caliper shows 18.2 mm
